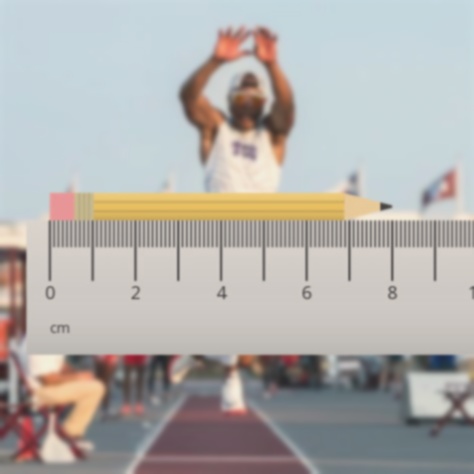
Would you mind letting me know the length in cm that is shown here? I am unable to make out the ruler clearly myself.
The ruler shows 8 cm
